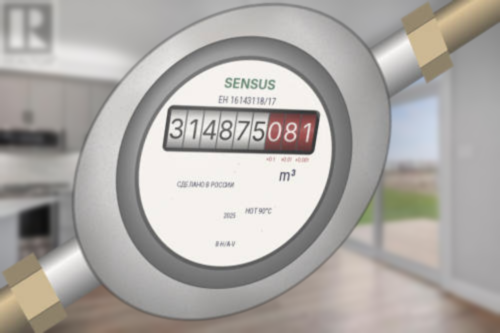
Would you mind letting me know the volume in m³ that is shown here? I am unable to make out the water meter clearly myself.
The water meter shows 314875.081 m³
